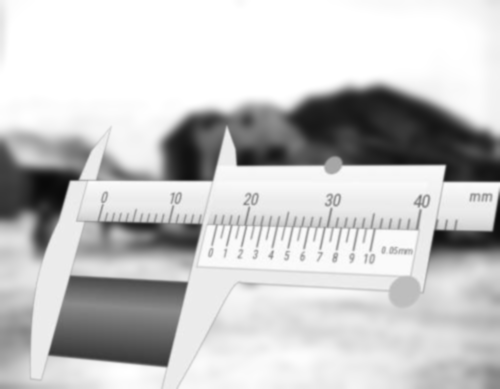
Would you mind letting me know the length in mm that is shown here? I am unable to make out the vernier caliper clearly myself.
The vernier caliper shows 16.4 mm
